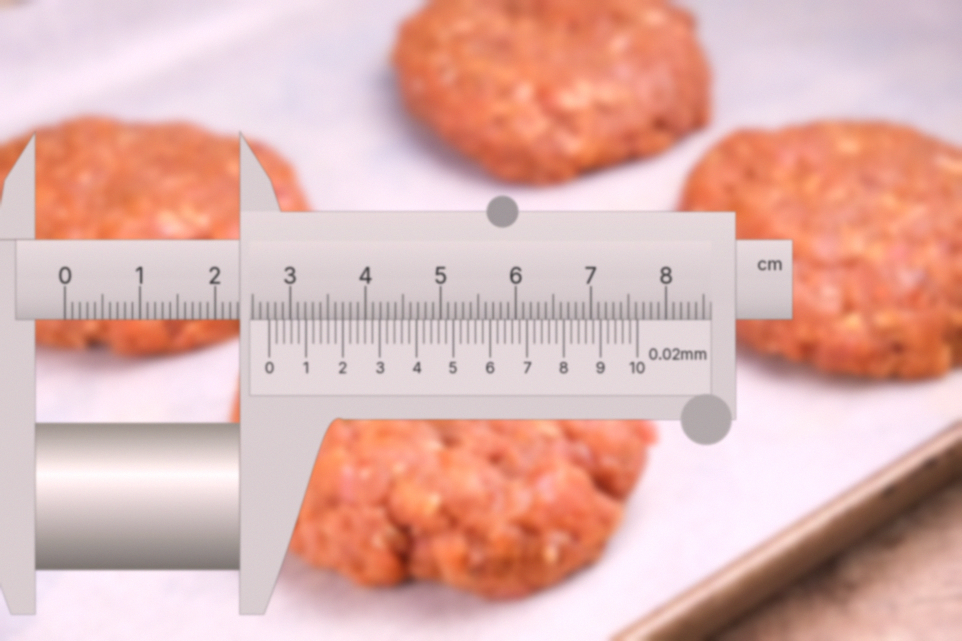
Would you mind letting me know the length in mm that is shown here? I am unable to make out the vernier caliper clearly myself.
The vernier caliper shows 27.2 mm
